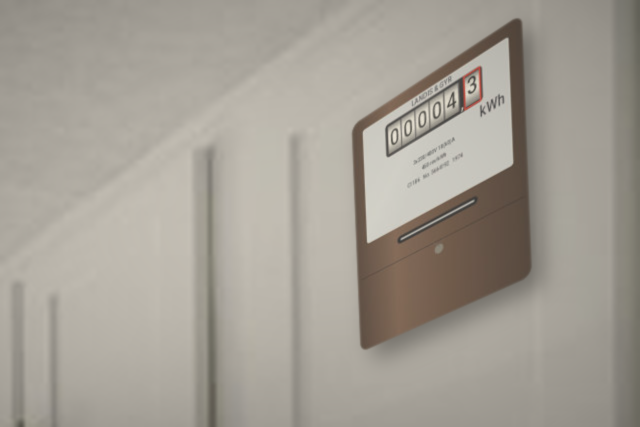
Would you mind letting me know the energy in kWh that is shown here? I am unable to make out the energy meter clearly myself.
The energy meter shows 4.3 kWh
